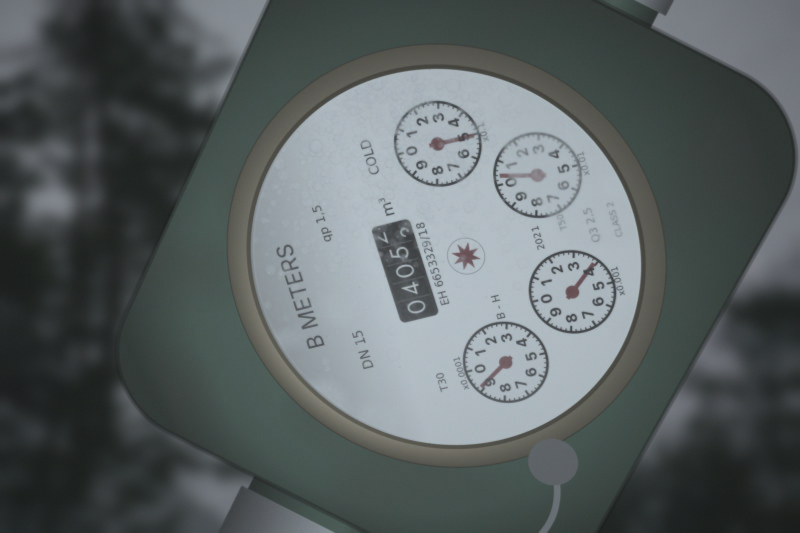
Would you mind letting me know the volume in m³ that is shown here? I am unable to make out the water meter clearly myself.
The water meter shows 4052.5039 m³
